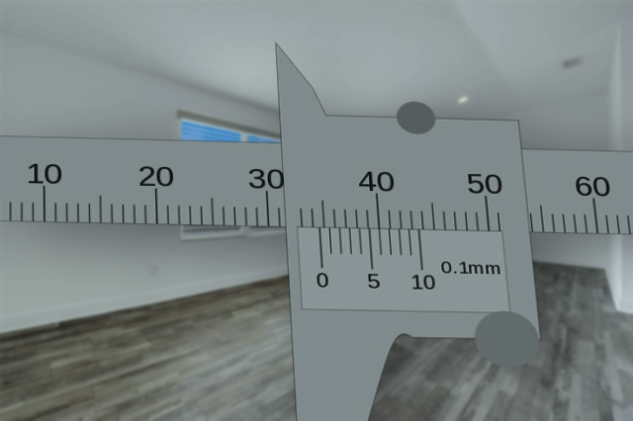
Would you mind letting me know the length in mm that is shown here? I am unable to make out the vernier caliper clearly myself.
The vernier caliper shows 34.6 mm
